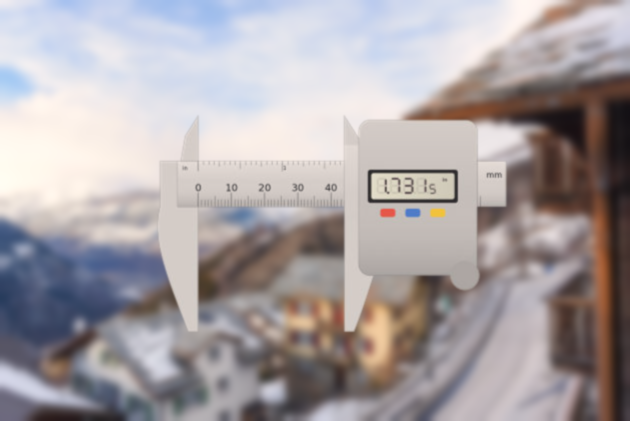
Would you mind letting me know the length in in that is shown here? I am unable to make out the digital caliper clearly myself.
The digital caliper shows 1.7315 in
